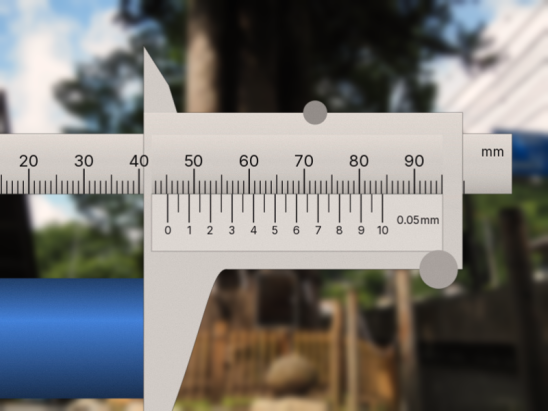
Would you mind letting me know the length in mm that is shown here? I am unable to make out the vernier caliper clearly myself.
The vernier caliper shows 45.2 mm
